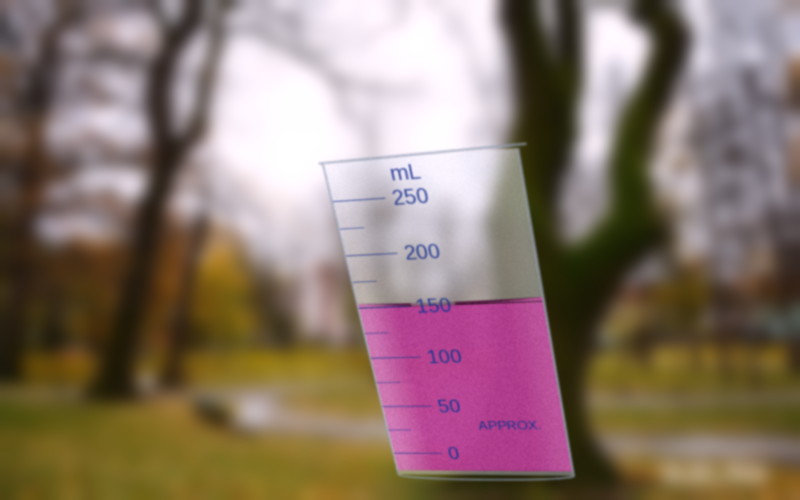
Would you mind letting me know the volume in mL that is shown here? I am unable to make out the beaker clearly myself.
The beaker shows 150 mL
